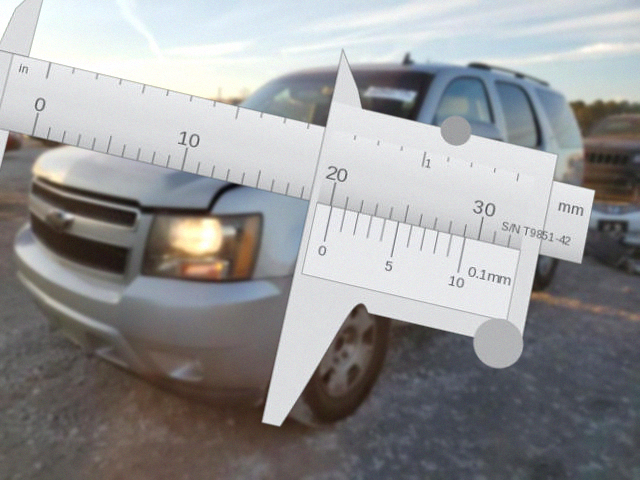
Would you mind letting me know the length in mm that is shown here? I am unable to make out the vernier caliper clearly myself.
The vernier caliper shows 20.1 mm
